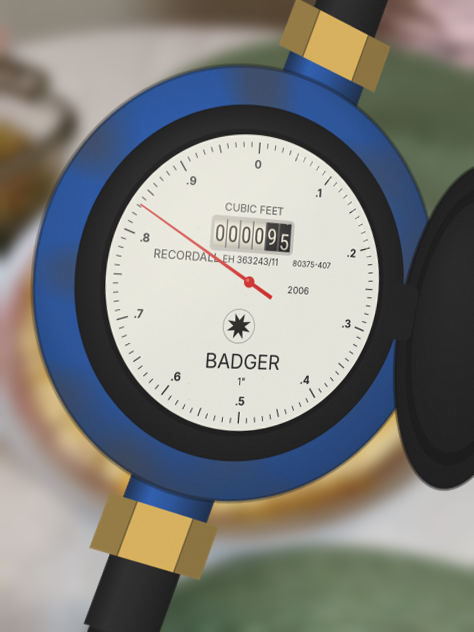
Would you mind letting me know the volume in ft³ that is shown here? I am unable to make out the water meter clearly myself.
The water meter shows 94.83 ft³
